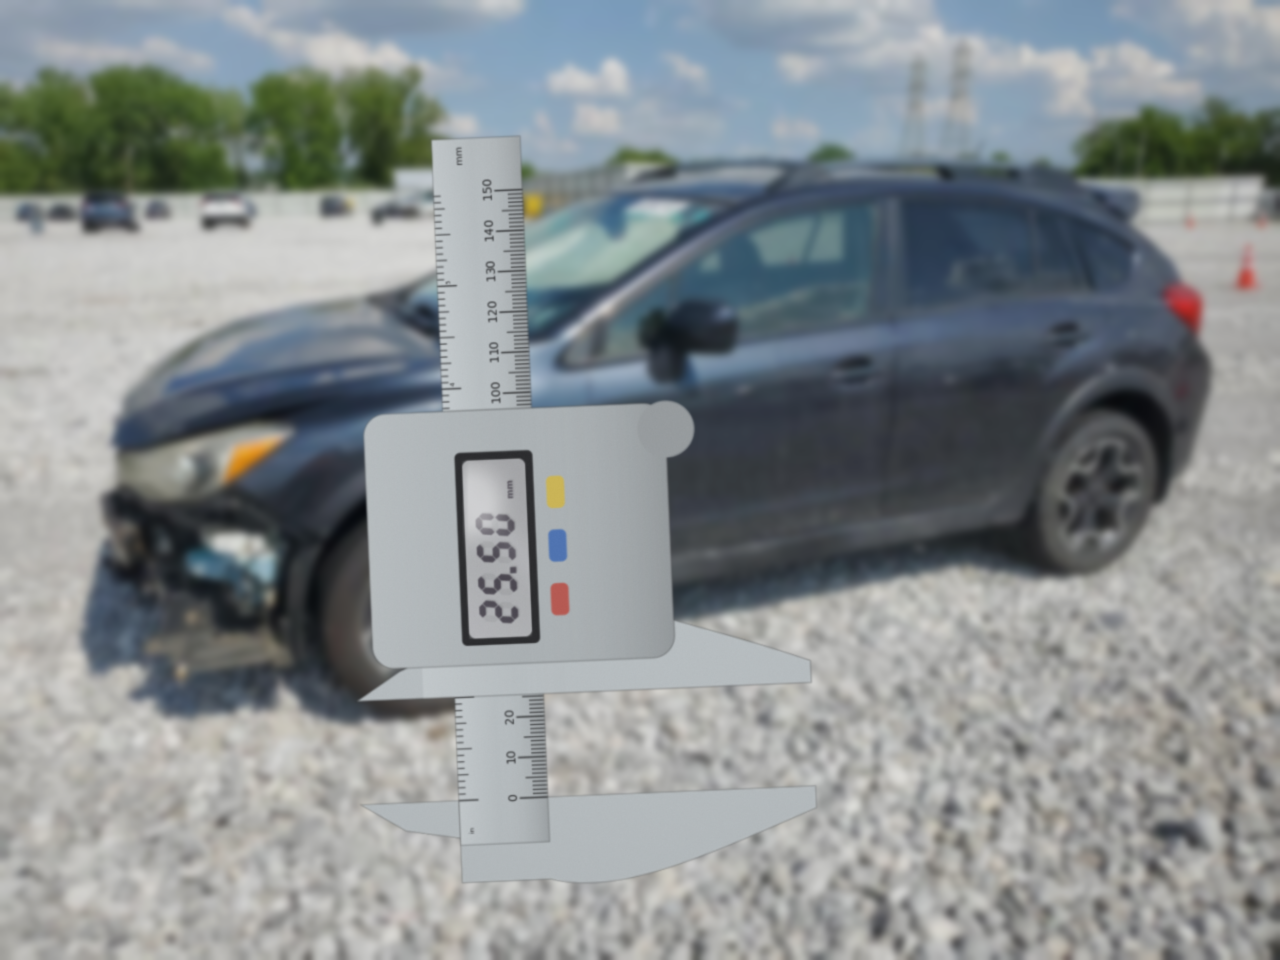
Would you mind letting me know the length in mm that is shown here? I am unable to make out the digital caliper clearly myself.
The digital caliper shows 25.50 mm
